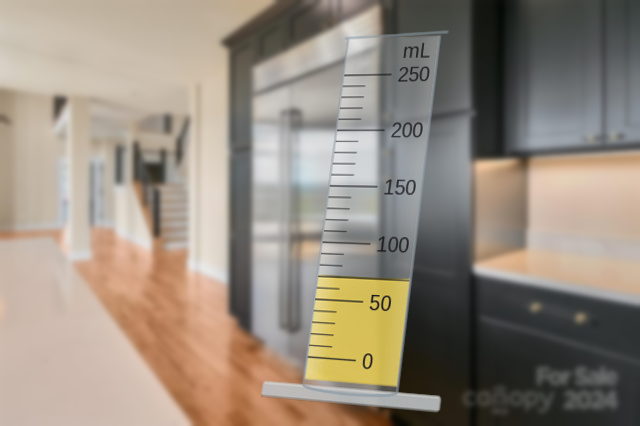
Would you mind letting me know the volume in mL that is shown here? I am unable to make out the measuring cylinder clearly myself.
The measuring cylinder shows 70 mL
